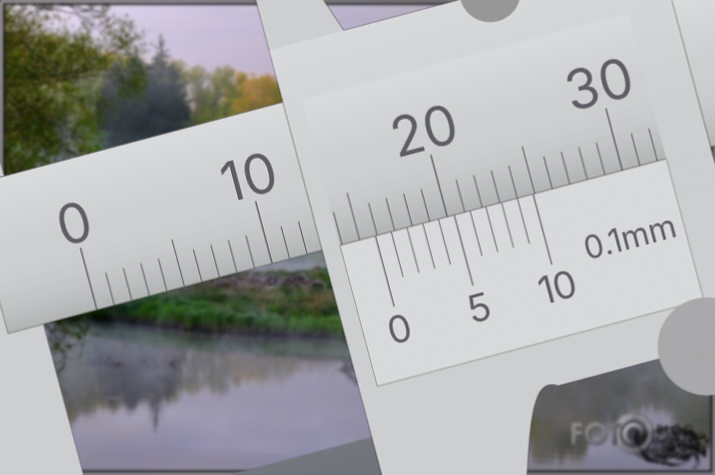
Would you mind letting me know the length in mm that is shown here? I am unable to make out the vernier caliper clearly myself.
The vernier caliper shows 15.9 mm
